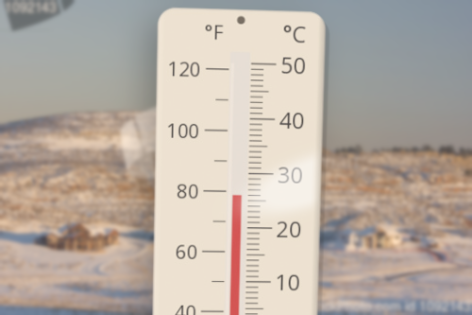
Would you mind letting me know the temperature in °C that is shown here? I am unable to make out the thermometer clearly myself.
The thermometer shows 26 °C
